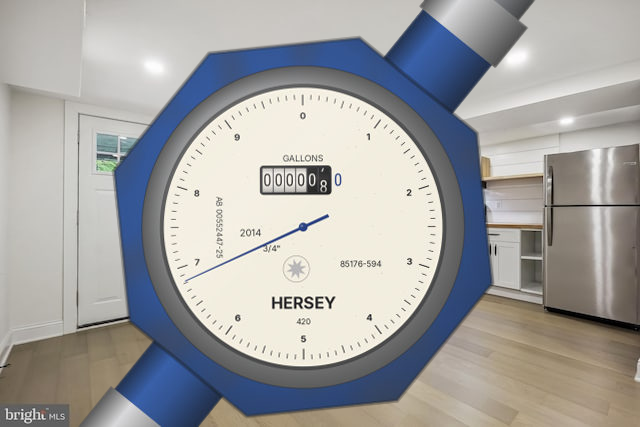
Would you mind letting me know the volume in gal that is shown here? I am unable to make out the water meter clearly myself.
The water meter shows 76.8 gal
